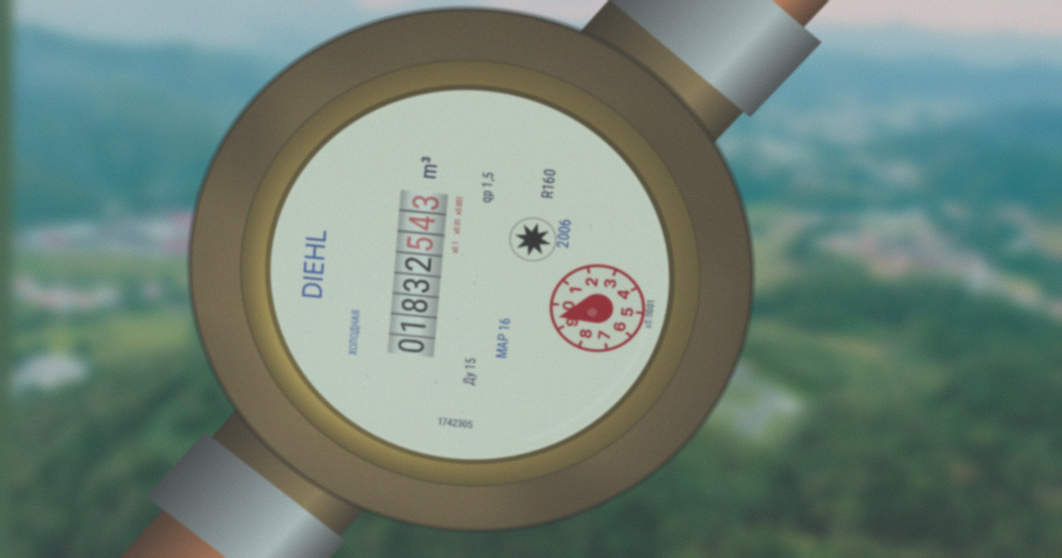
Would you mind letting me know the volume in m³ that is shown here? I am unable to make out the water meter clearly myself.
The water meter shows 1832.5429 m³
